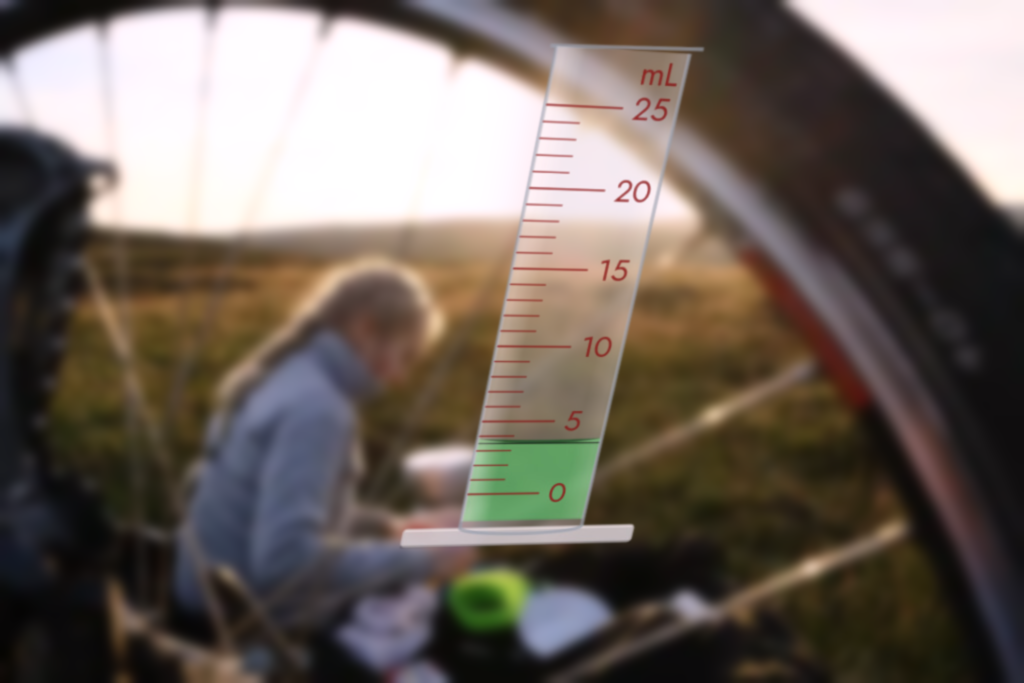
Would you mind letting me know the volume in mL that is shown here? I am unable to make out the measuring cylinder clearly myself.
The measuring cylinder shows 3.5 mL
